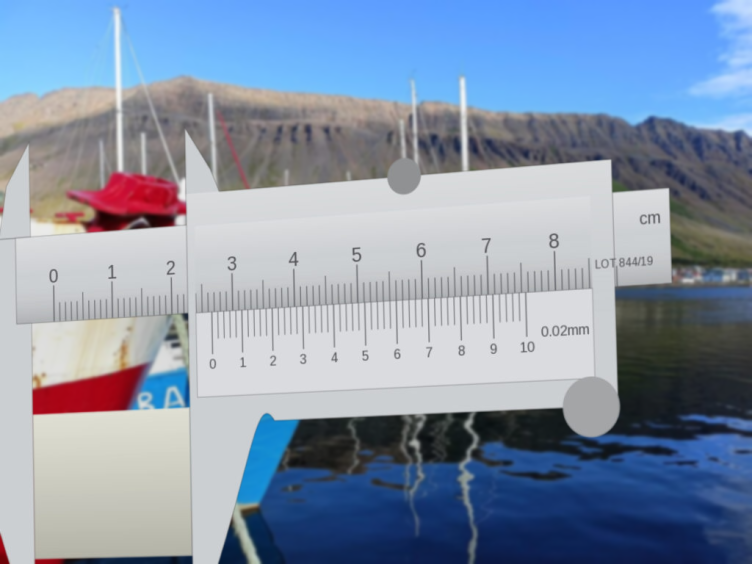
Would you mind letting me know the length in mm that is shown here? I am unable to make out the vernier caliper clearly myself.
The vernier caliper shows 26.6 mm
